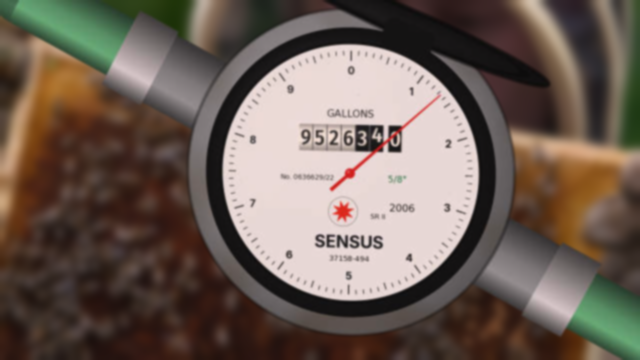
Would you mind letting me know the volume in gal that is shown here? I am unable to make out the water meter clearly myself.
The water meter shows 9526341.3 gal
